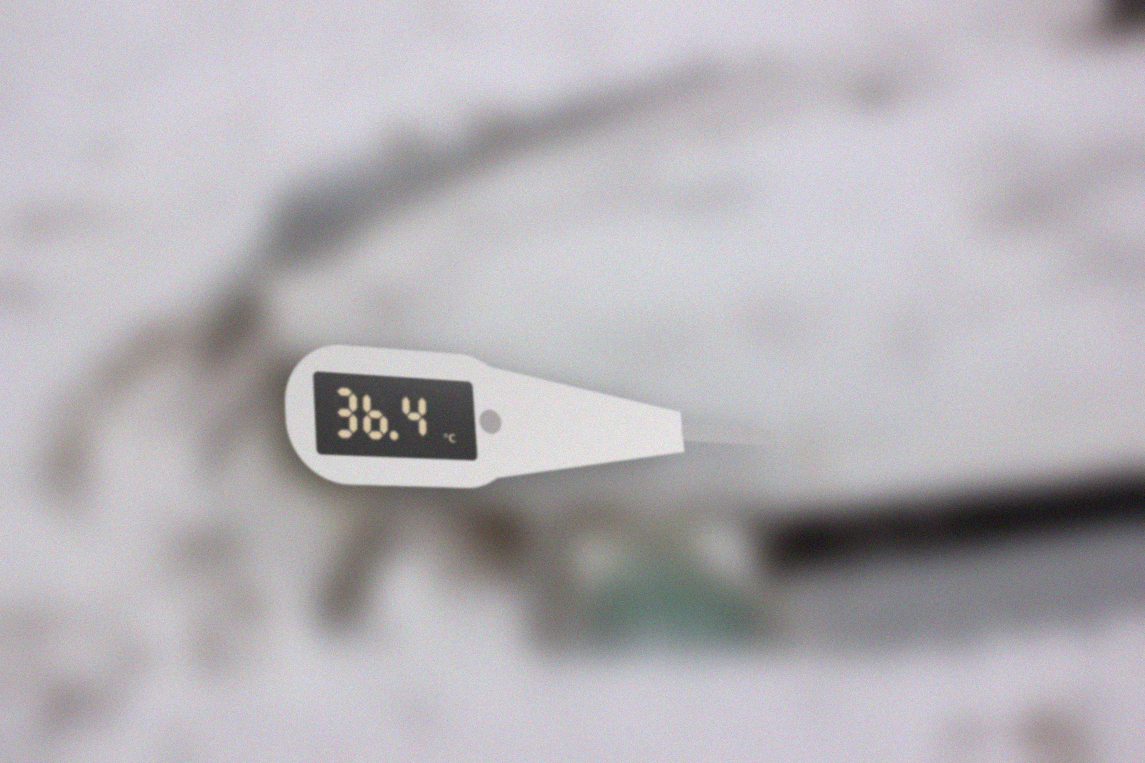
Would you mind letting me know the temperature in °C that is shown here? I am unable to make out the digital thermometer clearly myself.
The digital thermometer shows 36.4 °C
